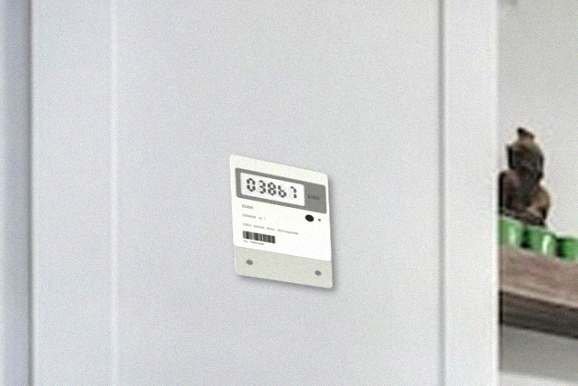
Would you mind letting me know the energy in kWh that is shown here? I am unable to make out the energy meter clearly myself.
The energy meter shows 3867 kWh
